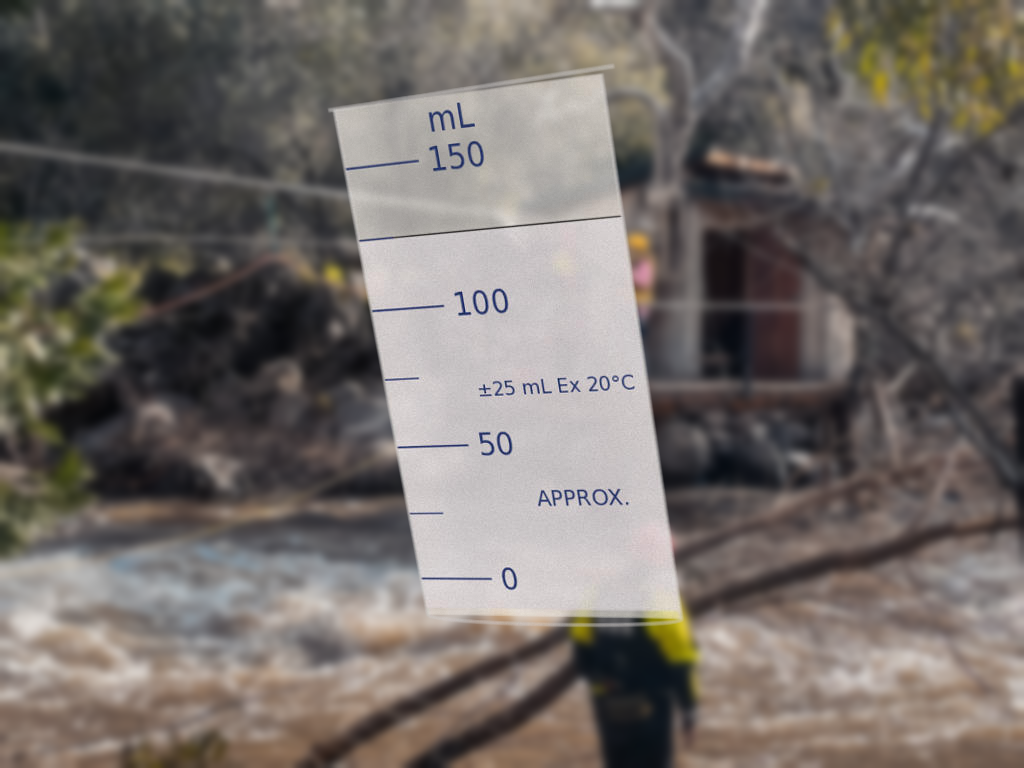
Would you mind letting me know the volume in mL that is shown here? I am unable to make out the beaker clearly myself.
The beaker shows 125 mL
